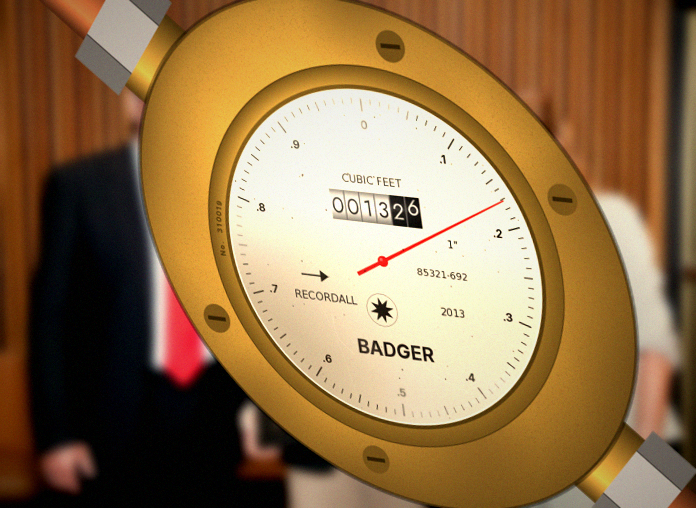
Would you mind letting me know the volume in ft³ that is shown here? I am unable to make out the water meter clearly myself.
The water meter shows 1326.17 ft³
